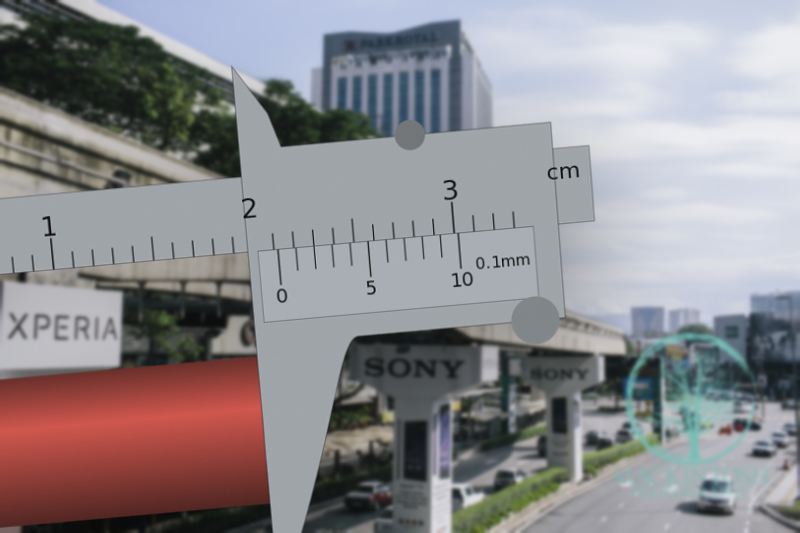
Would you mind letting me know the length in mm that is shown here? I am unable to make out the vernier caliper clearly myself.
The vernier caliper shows 21.2 mm
